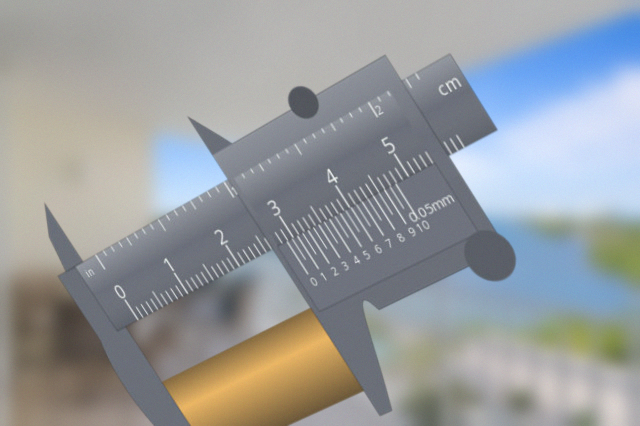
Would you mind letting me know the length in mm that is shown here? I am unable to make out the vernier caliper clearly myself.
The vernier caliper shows 28.8 mm
